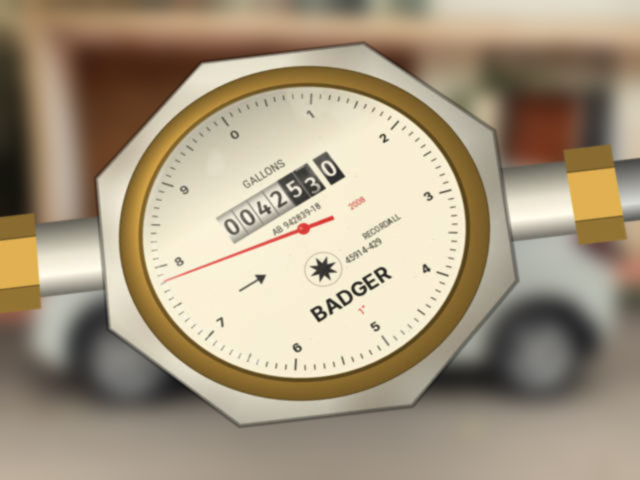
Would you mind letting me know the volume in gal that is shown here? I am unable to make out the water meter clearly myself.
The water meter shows 42527.8 gal
